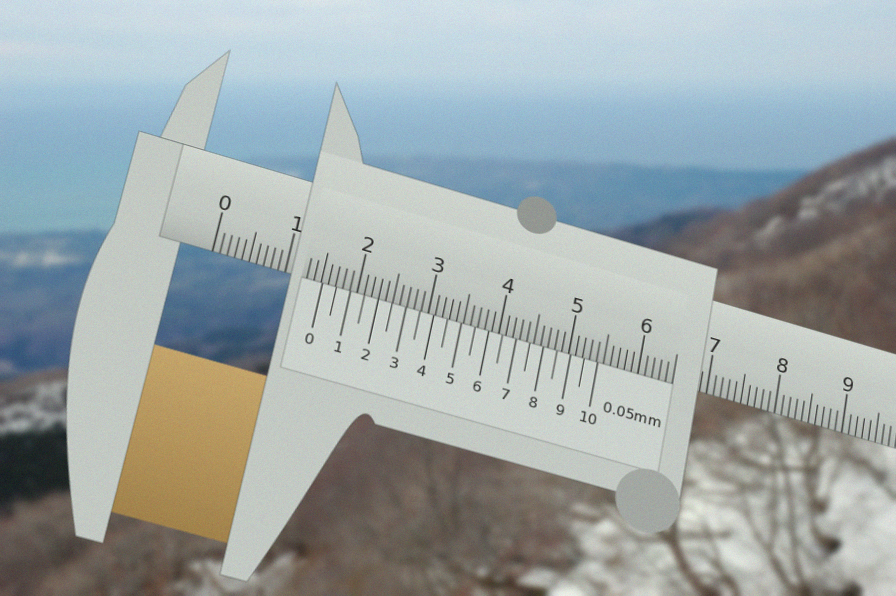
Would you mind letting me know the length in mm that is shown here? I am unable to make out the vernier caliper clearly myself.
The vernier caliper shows 15.2 mm
